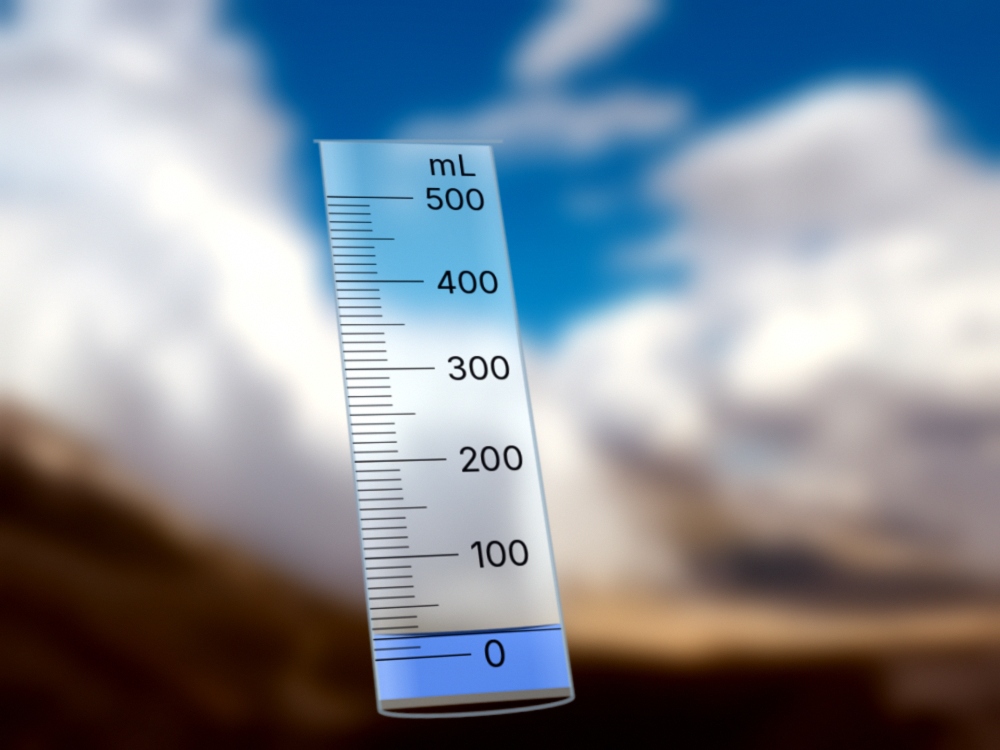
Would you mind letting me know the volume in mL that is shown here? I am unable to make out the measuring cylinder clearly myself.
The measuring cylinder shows 20 mL
